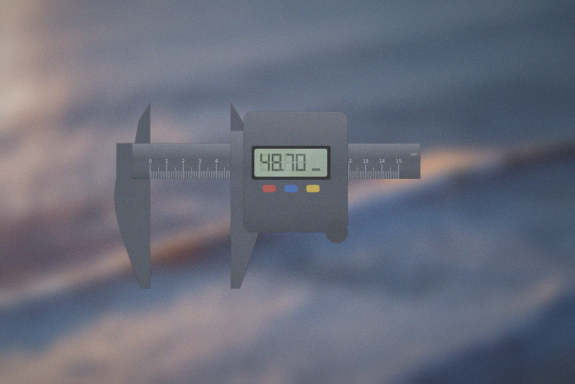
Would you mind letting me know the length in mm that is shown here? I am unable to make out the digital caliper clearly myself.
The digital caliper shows 48.70 mm
